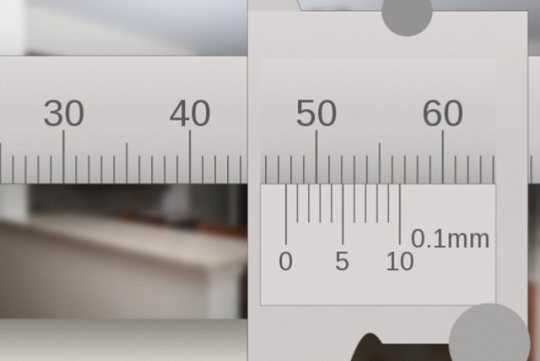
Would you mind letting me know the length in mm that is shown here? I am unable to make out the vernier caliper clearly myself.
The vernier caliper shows 47.6 mm
